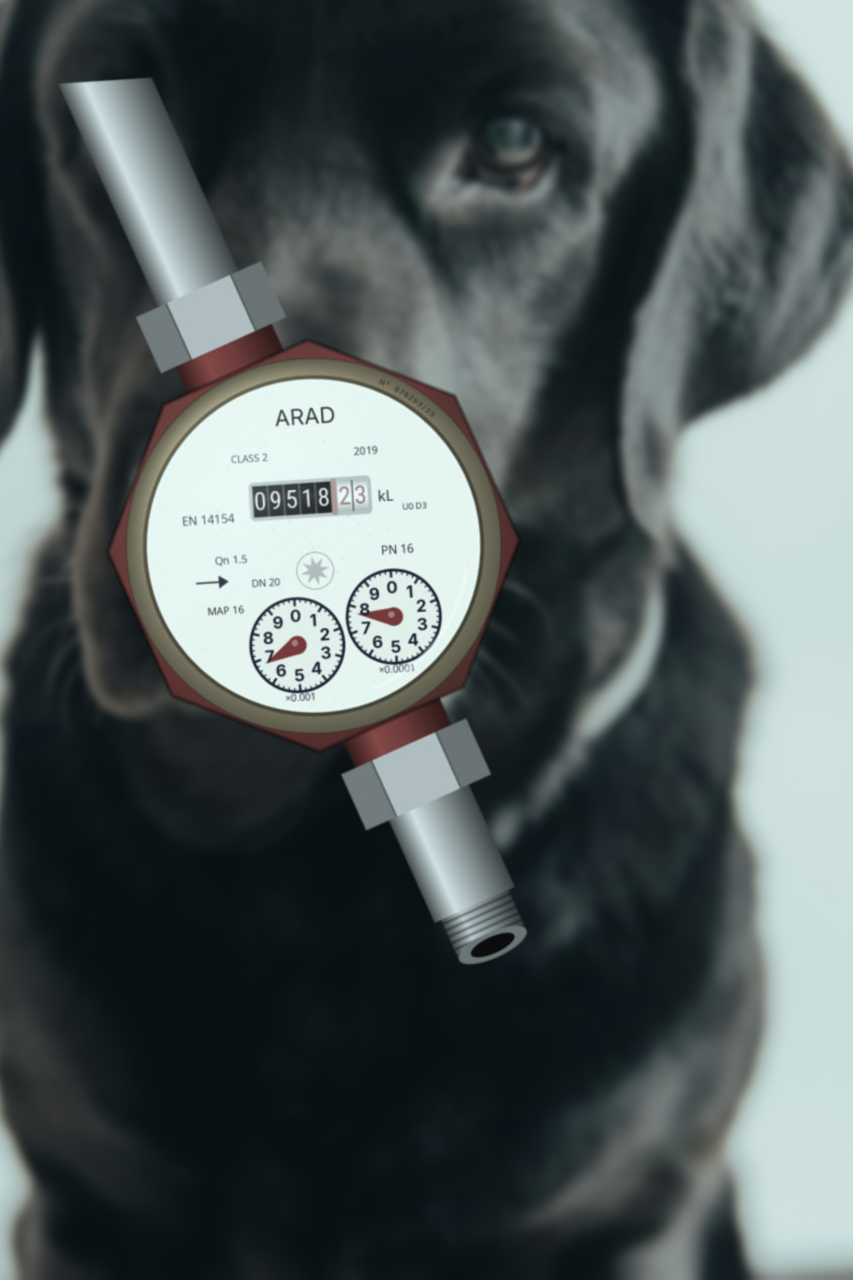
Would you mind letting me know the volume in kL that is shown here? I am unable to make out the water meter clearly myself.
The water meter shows 9518.2367 kL
